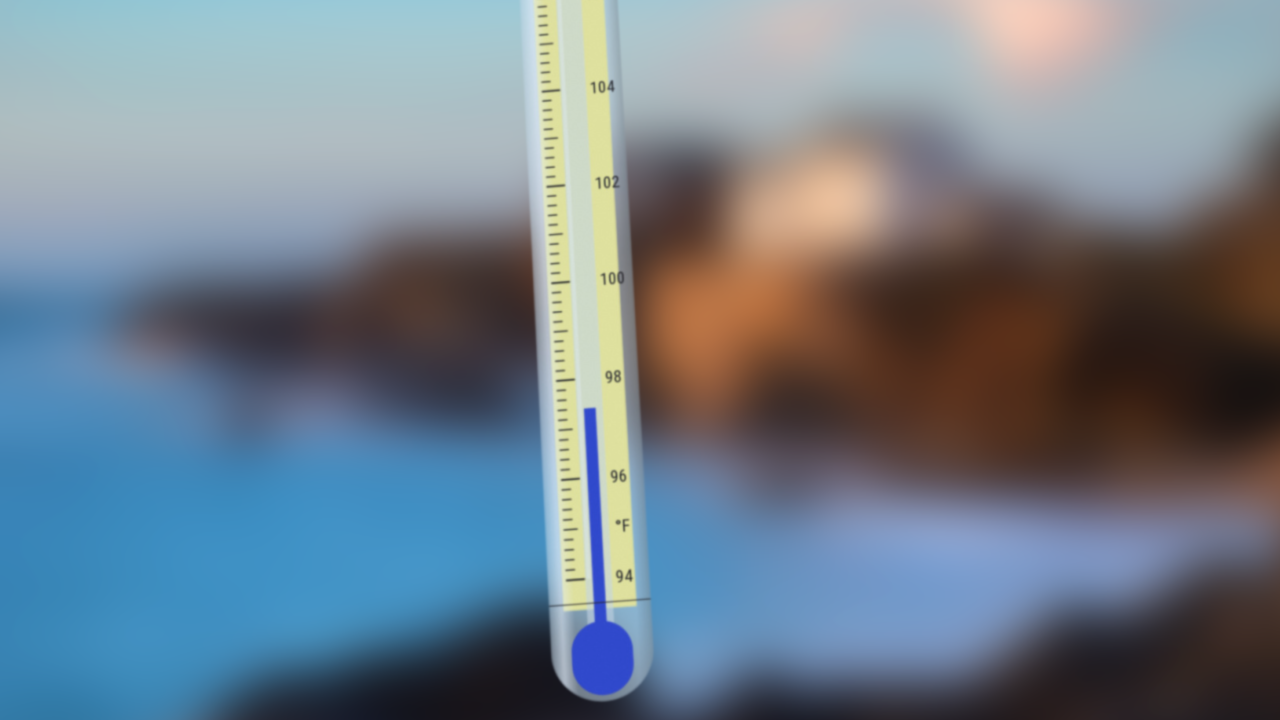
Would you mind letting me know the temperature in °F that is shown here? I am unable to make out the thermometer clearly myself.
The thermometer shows 97.4 °F
